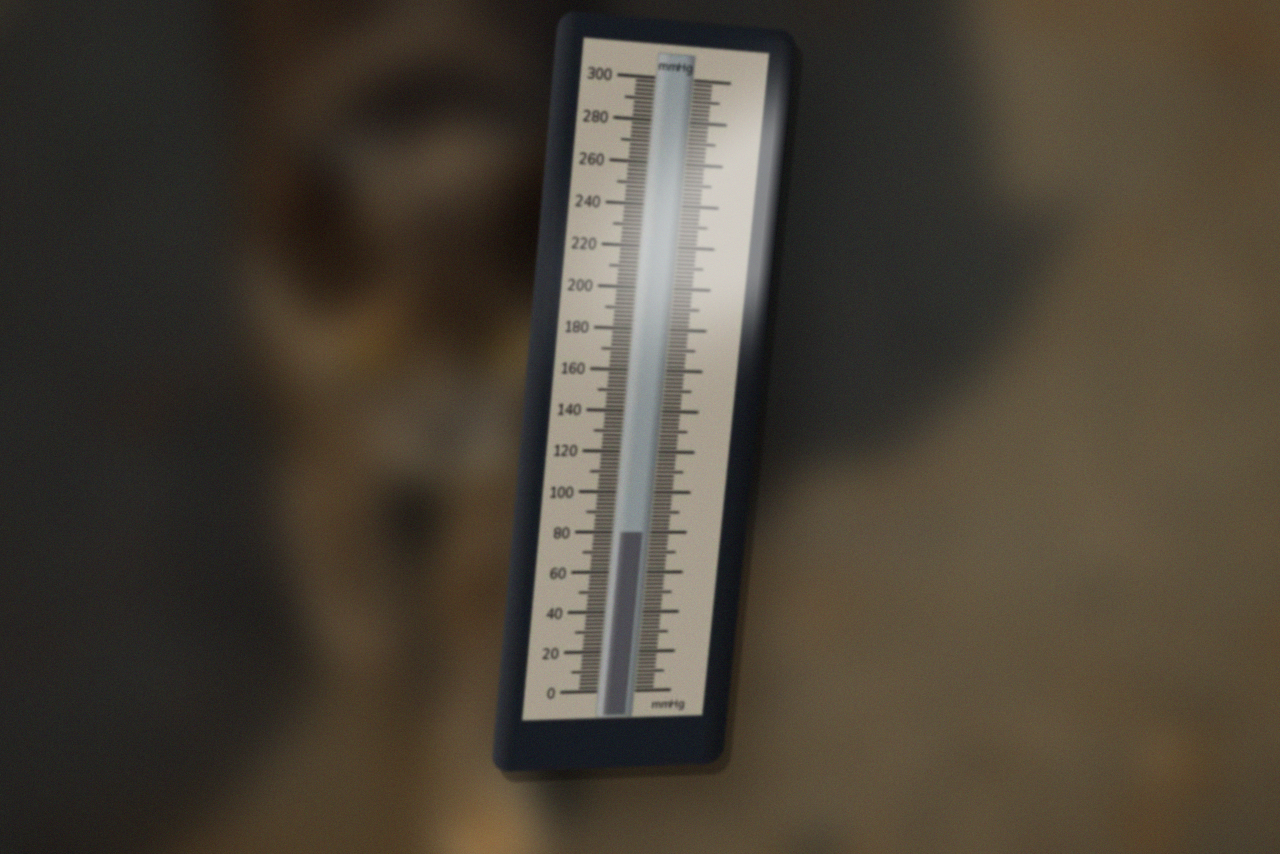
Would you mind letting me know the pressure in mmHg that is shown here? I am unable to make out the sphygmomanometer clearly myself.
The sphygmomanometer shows 80 mmHg
